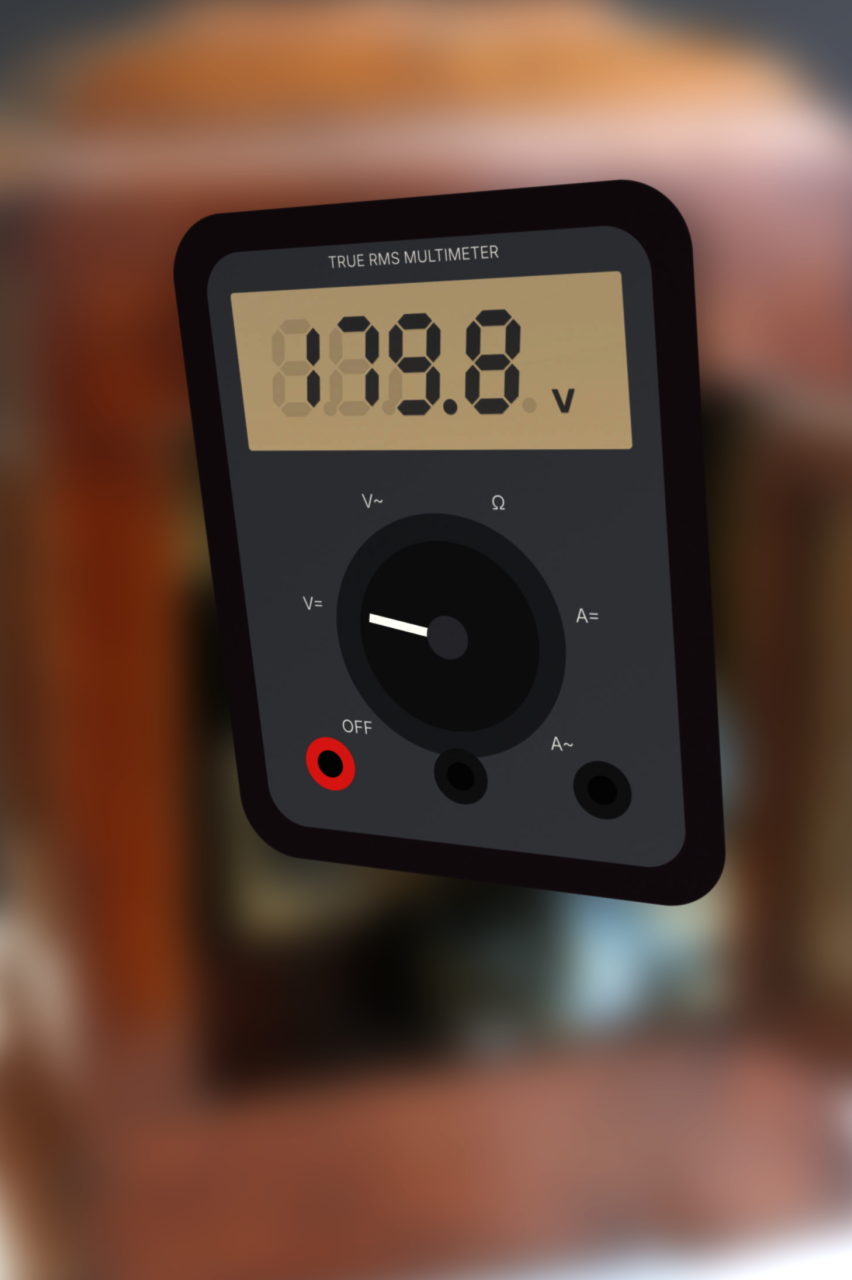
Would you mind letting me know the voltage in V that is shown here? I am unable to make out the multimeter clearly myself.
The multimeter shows 179.8 V
